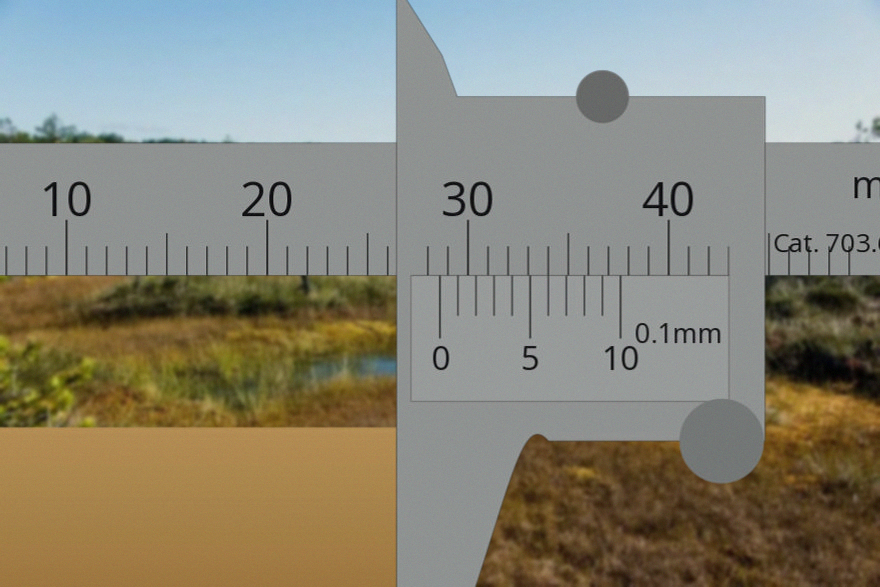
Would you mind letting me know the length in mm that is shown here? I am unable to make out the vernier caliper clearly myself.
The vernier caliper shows 28.6 mm
